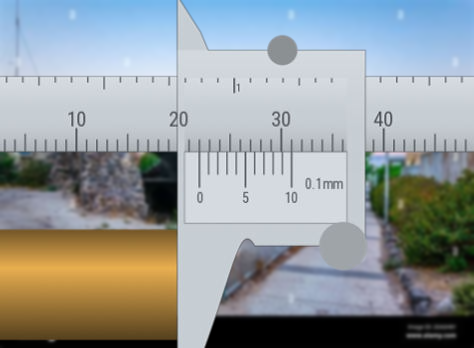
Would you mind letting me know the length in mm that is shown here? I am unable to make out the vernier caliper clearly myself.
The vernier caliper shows 22.0 mm
